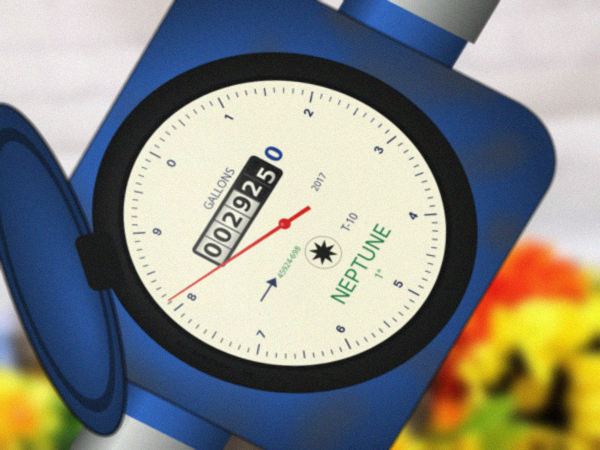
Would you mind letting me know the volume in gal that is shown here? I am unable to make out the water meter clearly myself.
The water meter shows 29248.1 gal
